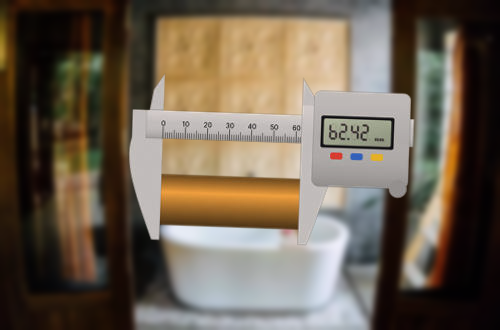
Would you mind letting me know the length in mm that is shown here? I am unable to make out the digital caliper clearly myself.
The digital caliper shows 62.42 mm
